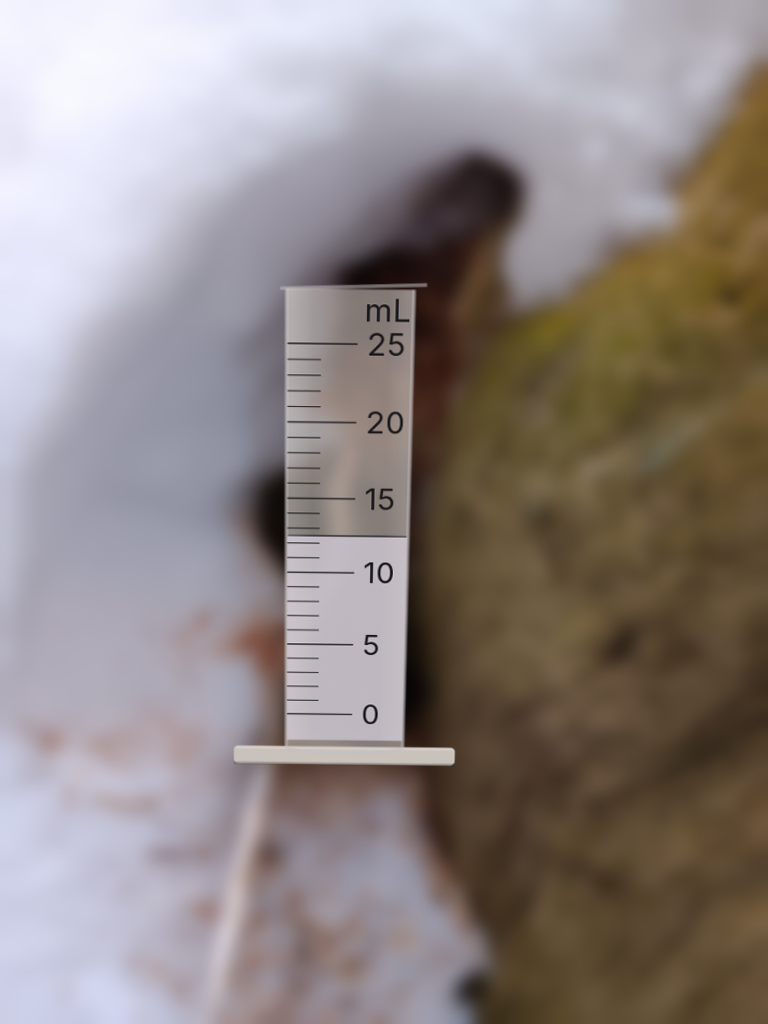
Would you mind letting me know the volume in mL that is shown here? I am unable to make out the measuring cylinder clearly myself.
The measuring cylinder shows 12.5 mL
